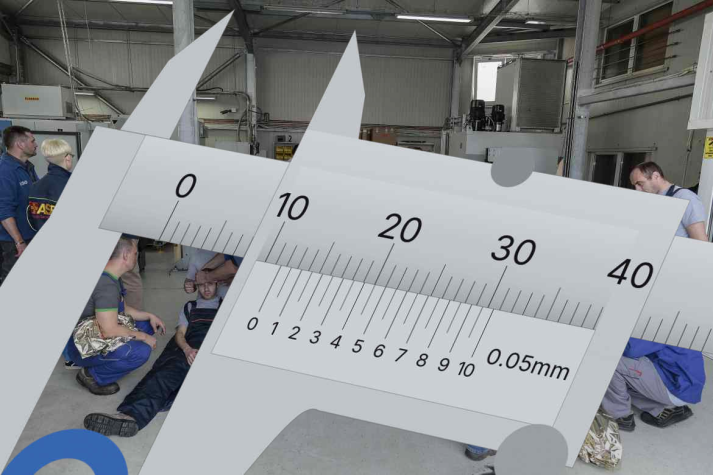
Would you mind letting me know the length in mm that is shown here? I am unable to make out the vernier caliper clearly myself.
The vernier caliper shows 11.5 mm
